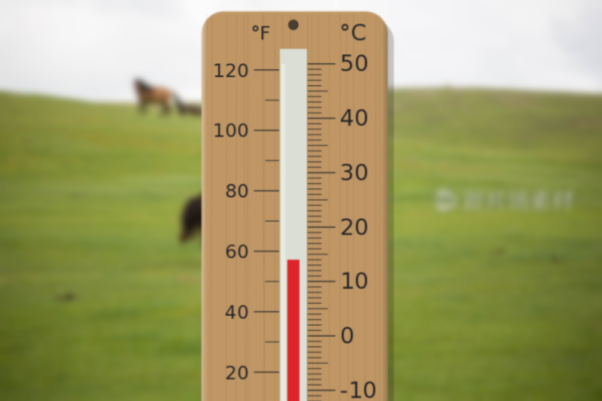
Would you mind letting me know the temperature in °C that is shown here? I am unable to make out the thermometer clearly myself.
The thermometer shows 14 °C
